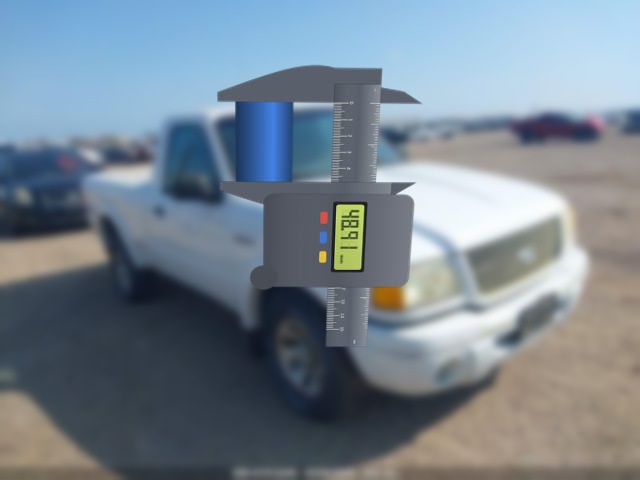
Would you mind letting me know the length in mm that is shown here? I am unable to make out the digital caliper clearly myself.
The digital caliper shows 48.91 mm
